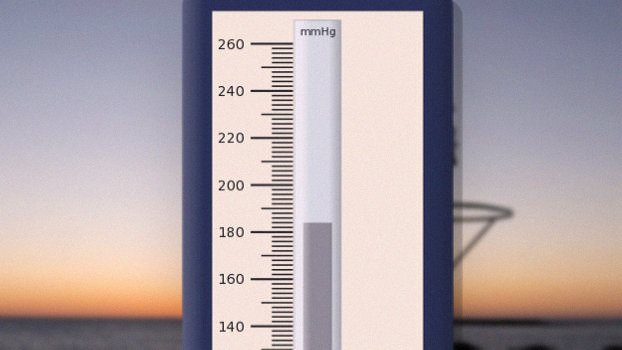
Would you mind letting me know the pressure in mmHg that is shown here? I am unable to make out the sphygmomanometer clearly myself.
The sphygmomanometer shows 184 mmHg
